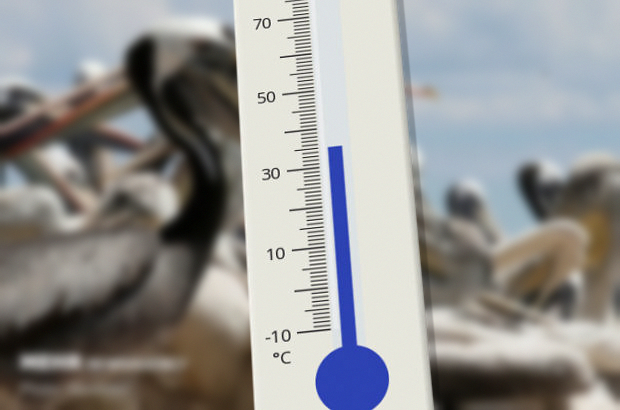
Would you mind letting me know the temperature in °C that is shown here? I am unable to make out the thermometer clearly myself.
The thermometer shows 35 °C
